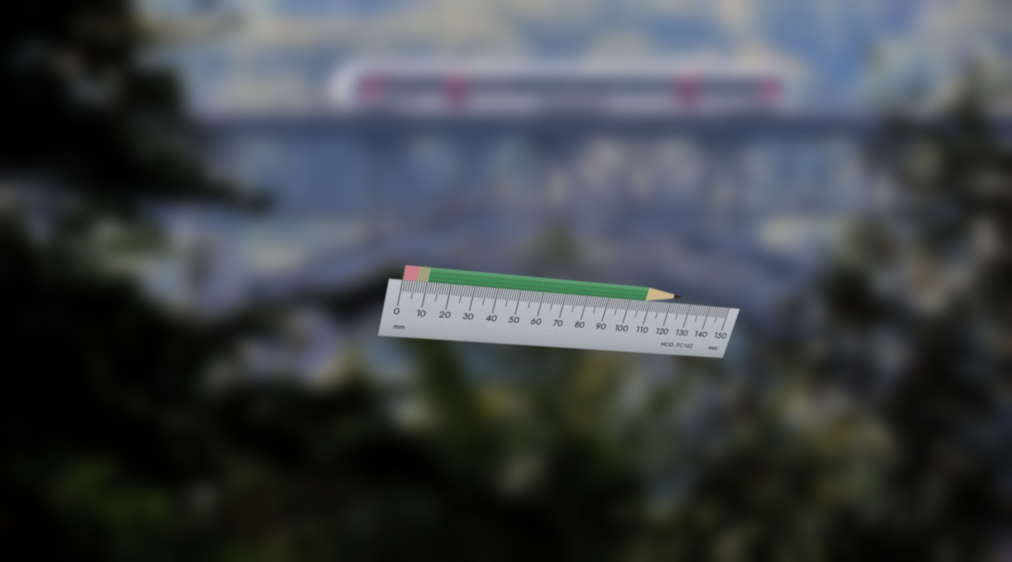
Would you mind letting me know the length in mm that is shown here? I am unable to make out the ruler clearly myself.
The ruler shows 125 mm
